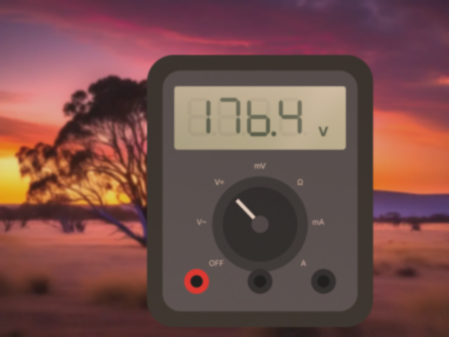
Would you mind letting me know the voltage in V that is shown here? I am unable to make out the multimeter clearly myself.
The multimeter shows 176.4 V
